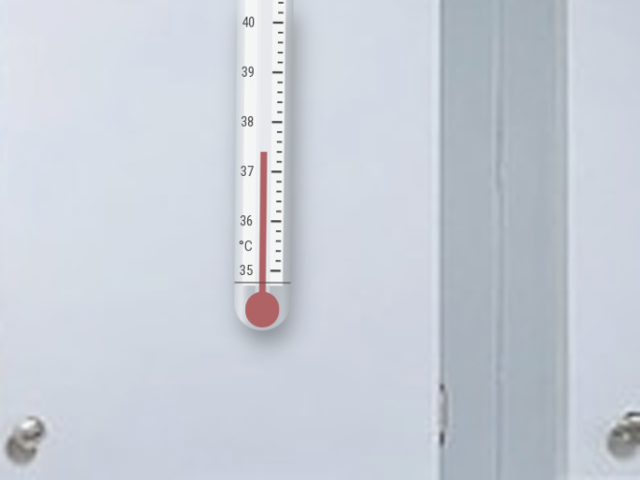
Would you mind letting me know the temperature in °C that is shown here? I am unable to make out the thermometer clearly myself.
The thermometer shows 37.4 °C
